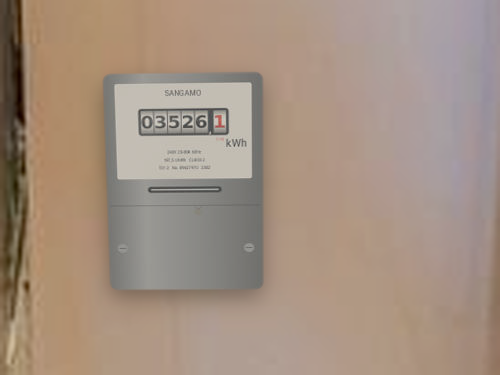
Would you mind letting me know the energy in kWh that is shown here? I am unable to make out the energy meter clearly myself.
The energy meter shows 3526.1 kWh
